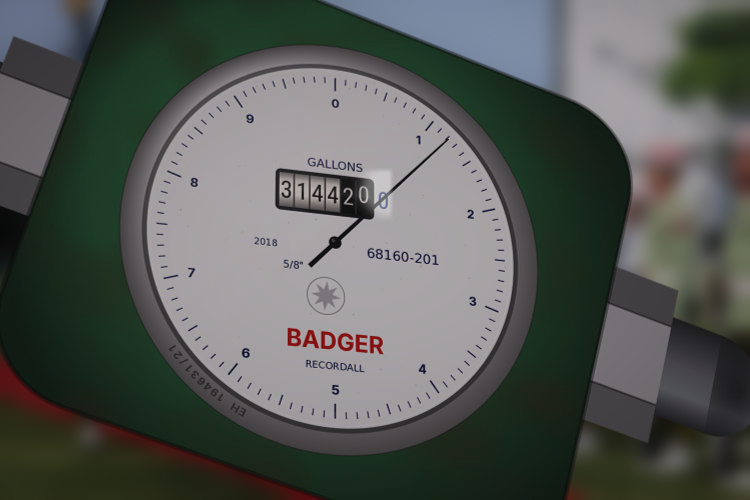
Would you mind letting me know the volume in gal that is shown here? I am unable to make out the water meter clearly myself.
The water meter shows 3144201.2 gal
